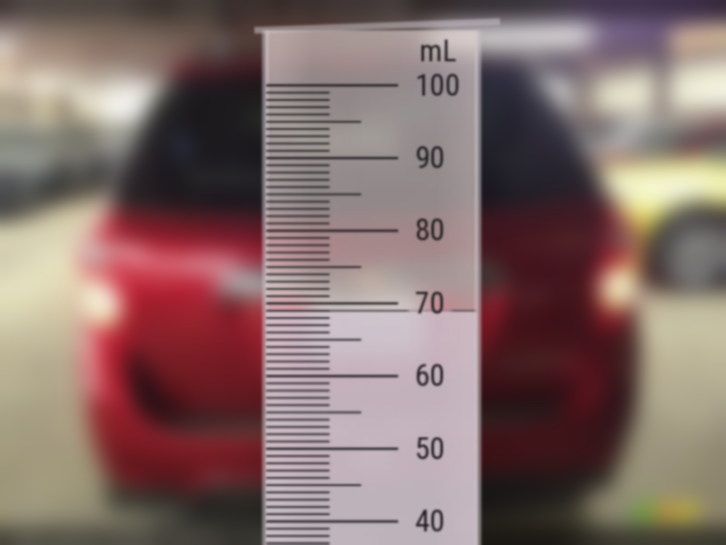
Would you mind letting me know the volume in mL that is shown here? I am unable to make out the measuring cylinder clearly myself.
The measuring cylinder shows 69 mL
